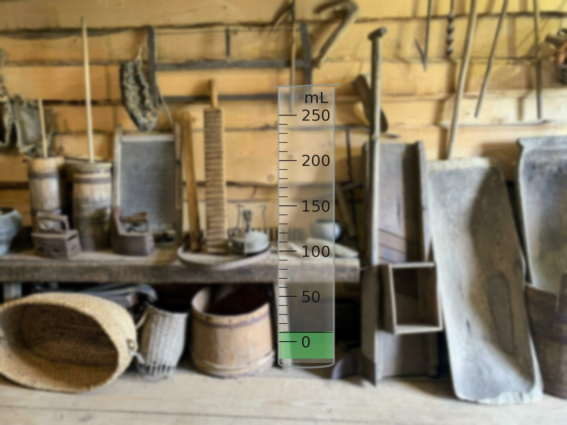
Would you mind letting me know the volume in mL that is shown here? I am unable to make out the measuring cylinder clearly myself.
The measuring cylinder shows 10 mL
